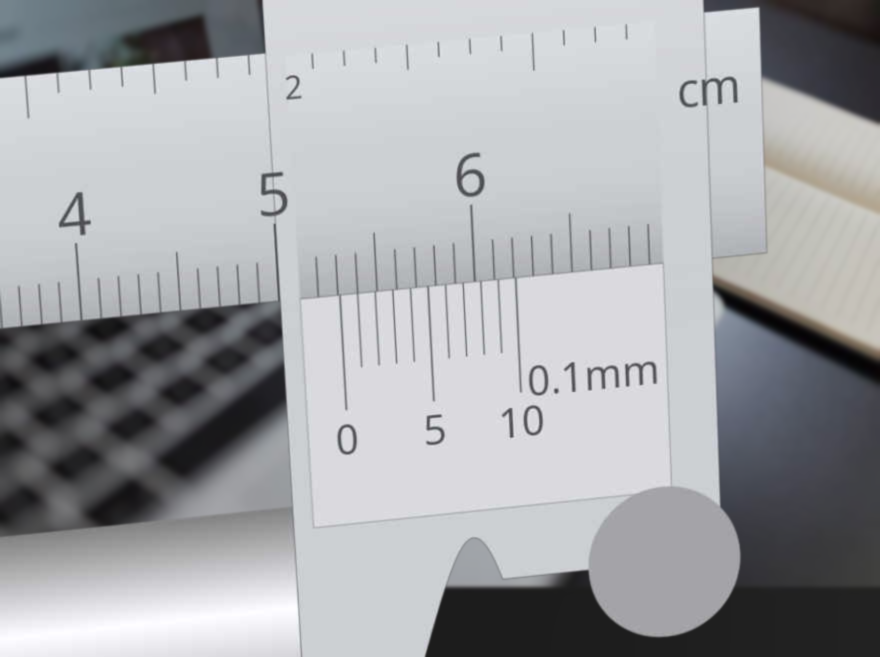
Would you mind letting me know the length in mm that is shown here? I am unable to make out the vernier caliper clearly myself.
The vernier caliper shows 53.1 mm
